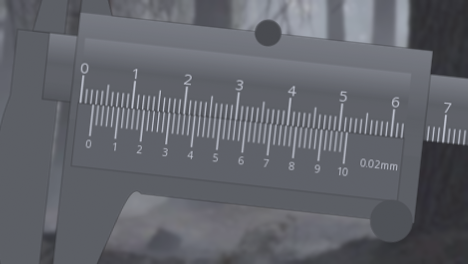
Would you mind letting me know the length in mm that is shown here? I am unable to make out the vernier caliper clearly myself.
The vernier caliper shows 2.5 mm
